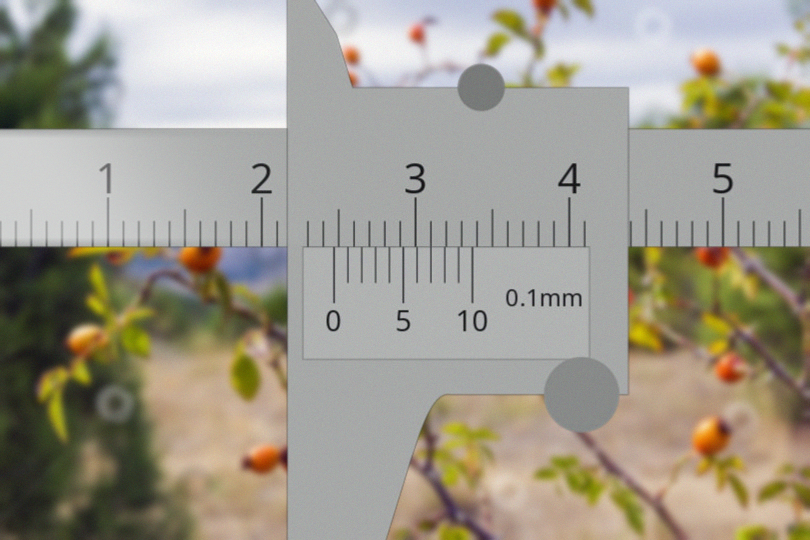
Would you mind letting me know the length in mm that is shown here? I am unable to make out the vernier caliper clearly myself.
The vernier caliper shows 24.7 mm
